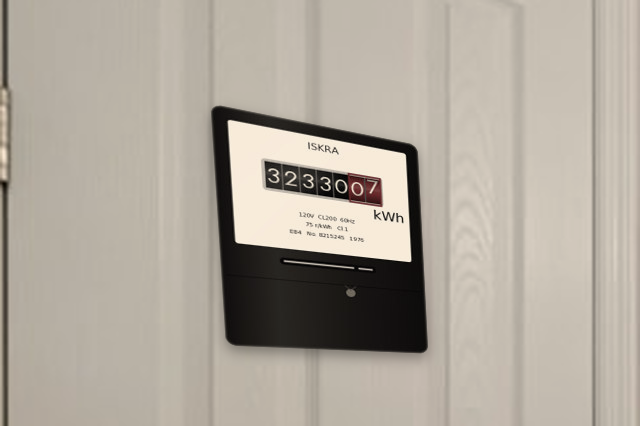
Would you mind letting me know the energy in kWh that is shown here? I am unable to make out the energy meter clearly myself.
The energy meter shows 32330.07 kWh
